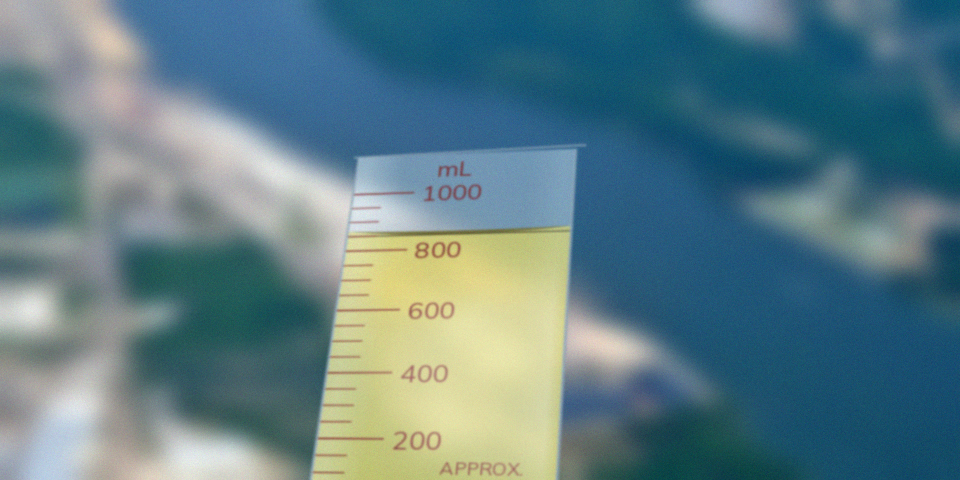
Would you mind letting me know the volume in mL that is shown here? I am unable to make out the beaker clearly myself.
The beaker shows 850 mL
